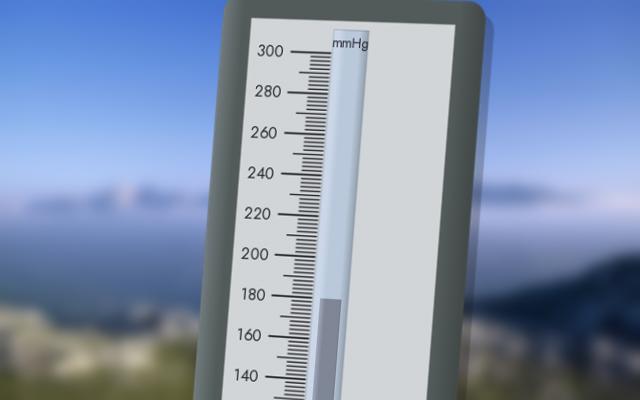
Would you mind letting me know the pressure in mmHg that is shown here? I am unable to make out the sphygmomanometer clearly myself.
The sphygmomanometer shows 180 mmHg
